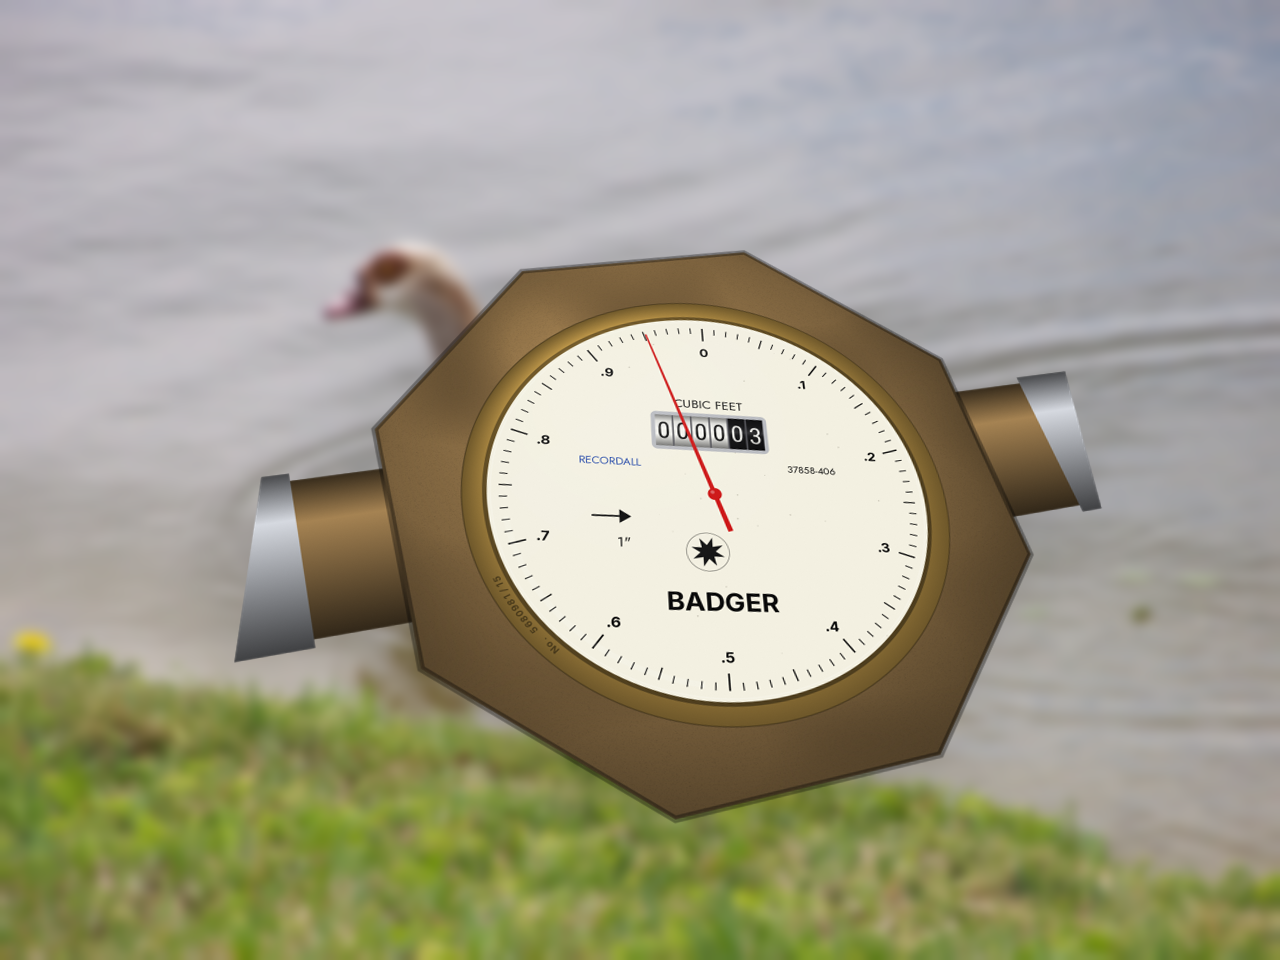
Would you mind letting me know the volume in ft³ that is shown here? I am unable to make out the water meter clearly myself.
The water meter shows 2.95 ft³
